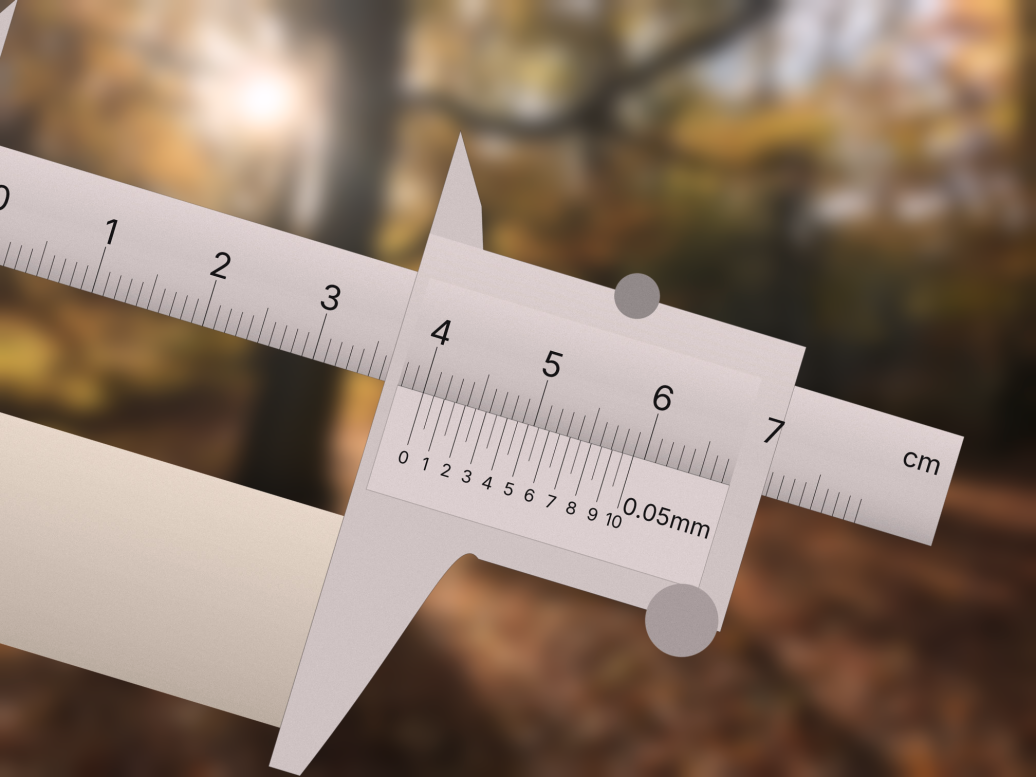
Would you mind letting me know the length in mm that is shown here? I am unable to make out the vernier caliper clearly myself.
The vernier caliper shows 40.0 mm
